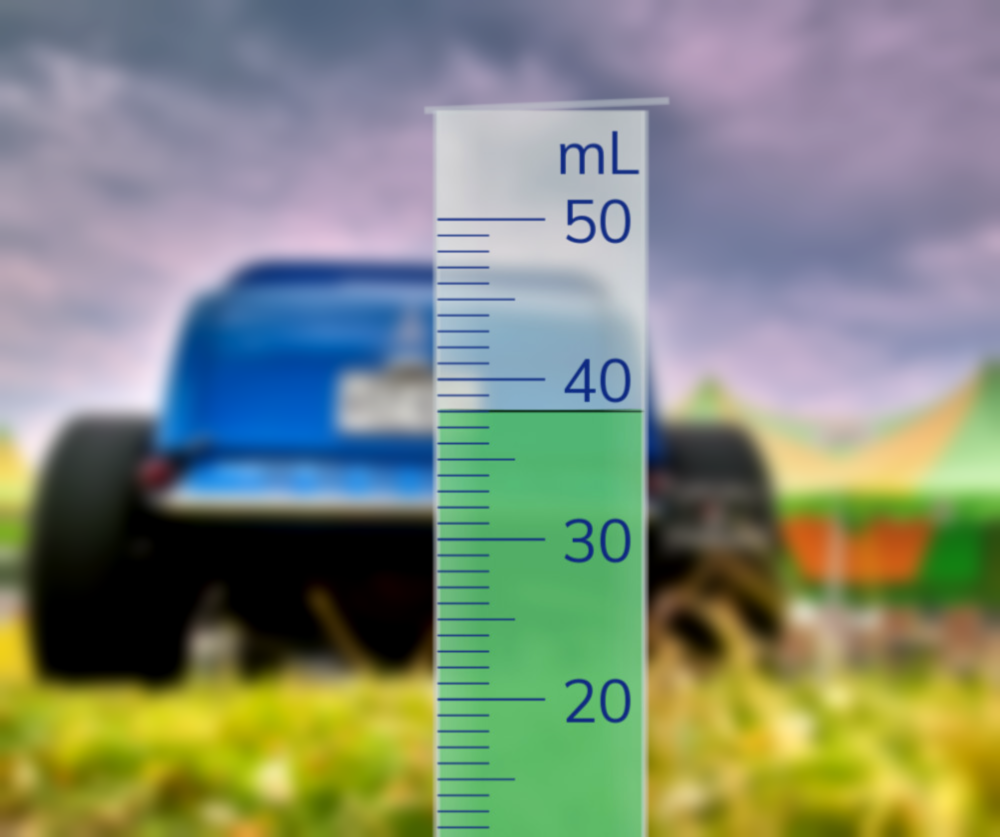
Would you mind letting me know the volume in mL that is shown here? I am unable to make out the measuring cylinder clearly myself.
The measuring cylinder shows 38 mL
